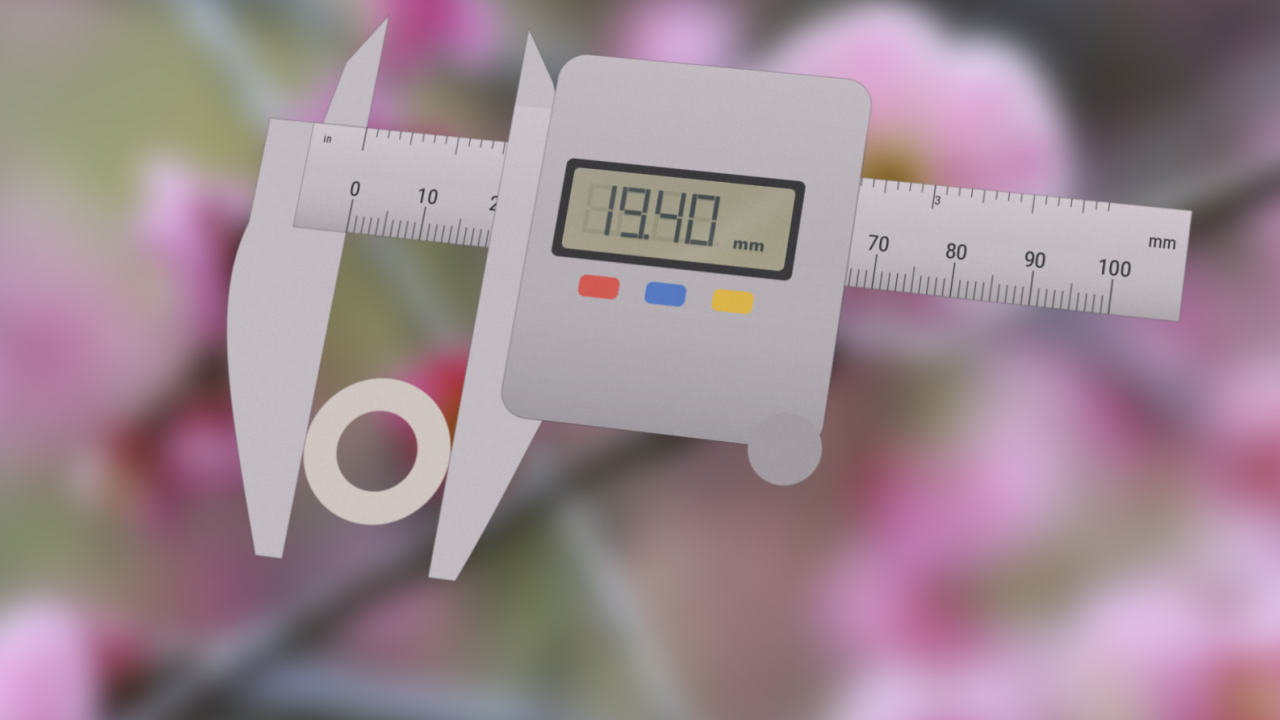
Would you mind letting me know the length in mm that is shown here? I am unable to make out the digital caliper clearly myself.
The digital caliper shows 19.40 mm
